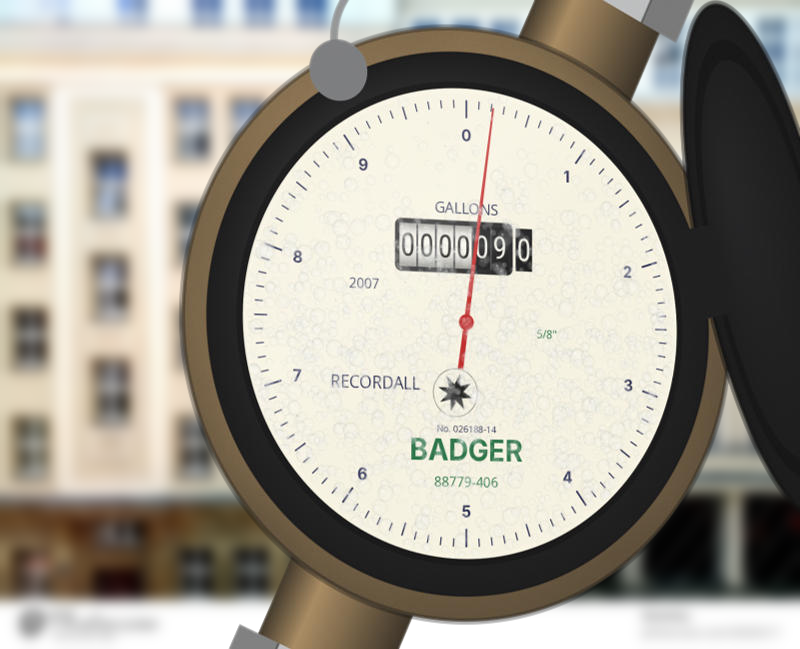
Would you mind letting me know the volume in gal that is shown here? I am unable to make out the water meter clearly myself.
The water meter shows 90.2 gal
